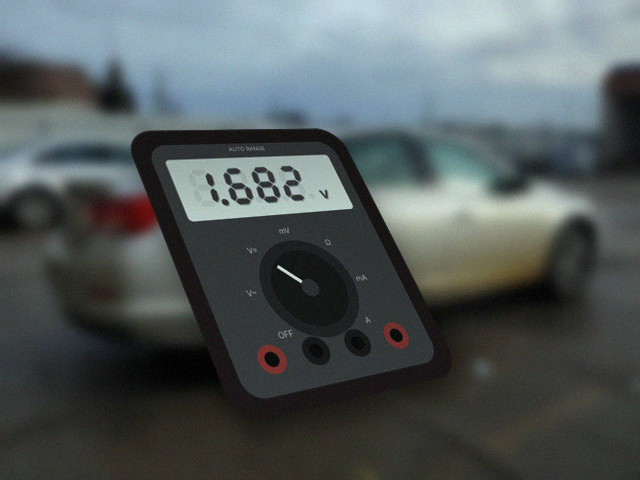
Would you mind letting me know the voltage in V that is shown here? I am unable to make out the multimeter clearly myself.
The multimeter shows 1.682 V
